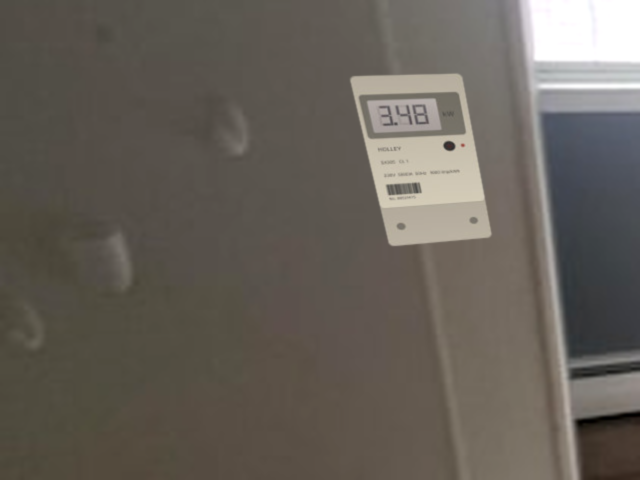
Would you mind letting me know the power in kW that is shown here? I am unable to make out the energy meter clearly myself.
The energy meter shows 3.48 kW
